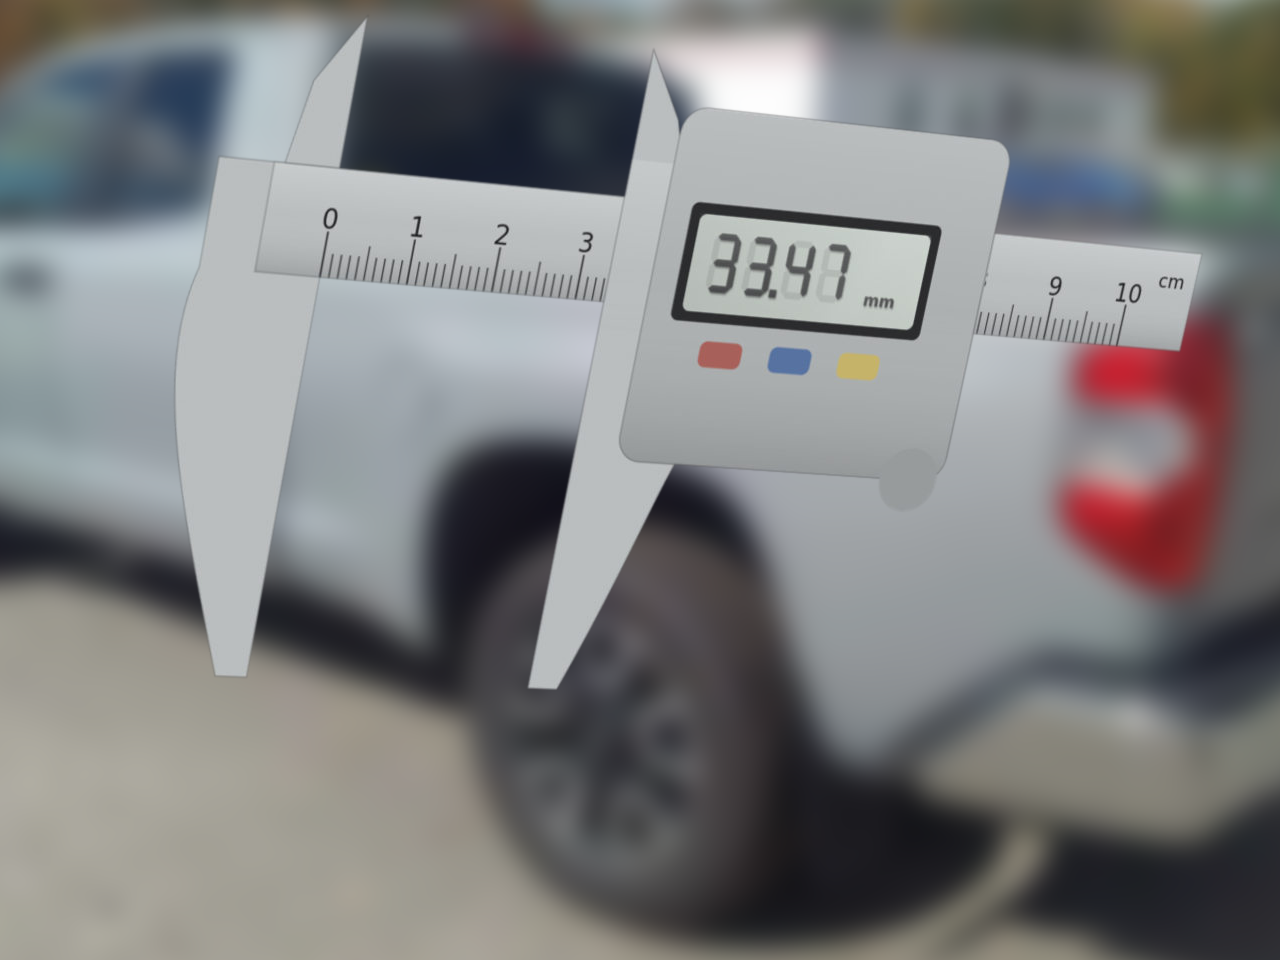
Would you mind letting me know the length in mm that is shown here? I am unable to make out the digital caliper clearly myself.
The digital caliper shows 33.47 mm
